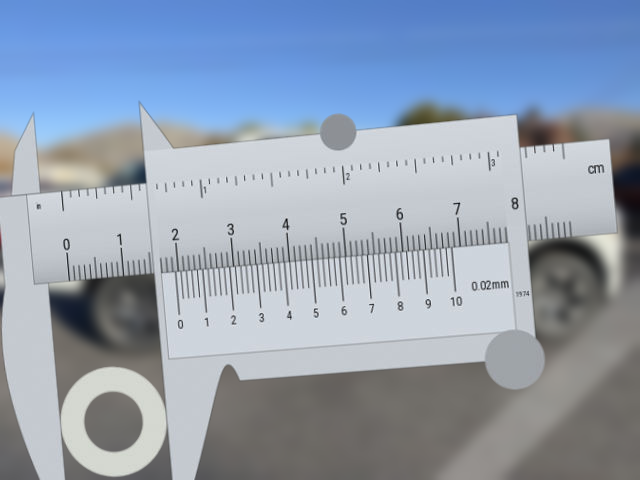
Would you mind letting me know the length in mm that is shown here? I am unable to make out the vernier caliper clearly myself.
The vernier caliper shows 19.5 mm
